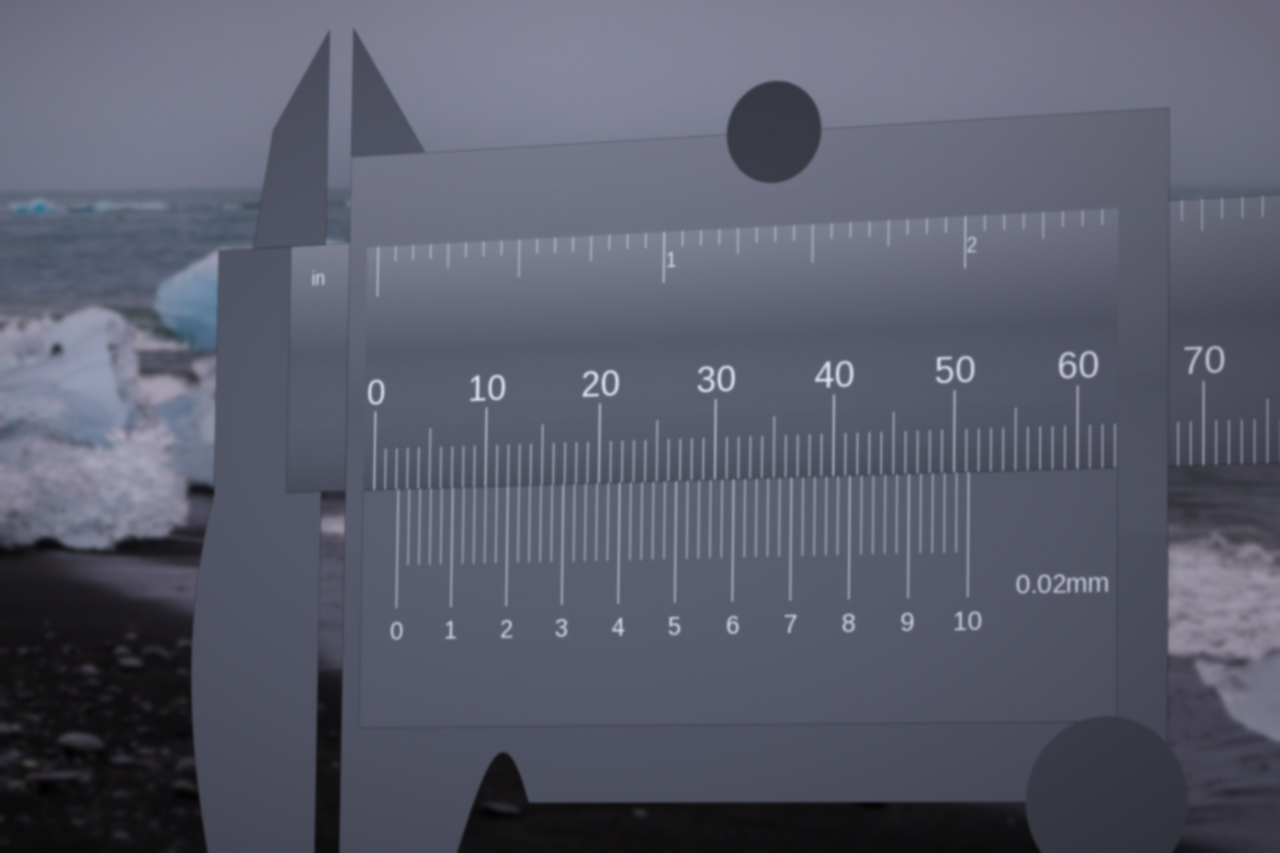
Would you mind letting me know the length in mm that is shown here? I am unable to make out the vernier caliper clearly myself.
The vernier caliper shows 2.2 mm
